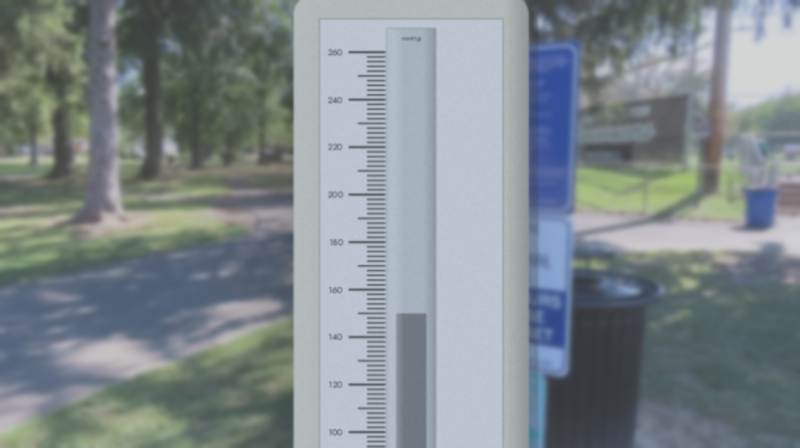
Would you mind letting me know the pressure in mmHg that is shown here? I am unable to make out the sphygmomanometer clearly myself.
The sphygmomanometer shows 150 mmHg
